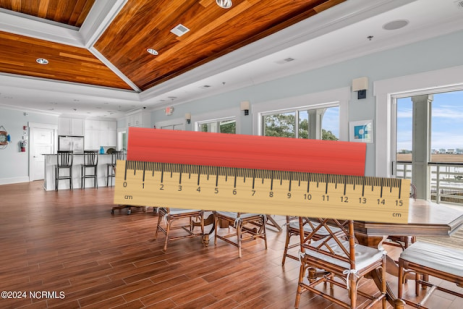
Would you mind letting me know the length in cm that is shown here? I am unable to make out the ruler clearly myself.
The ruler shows 13 cm
